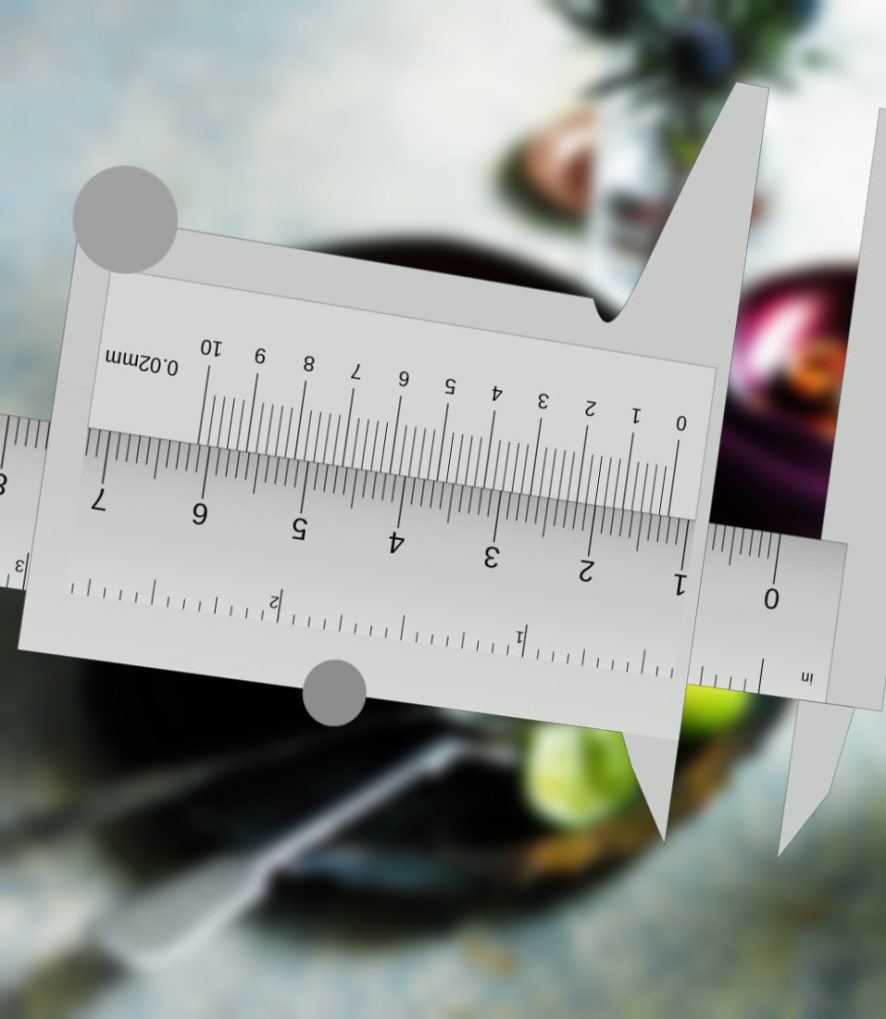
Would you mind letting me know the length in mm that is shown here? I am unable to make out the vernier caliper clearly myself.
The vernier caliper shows 12.2 mm
